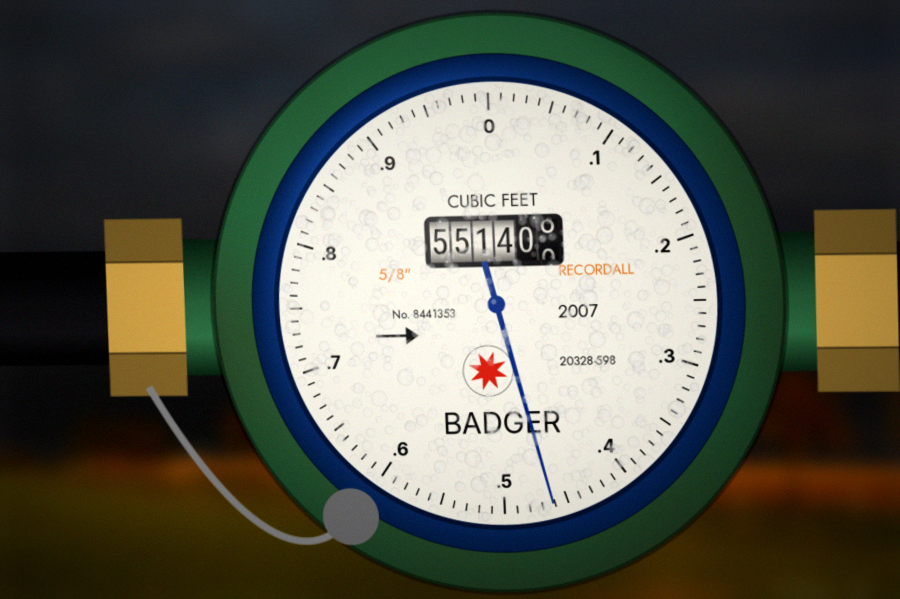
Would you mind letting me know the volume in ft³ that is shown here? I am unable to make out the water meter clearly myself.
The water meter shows 551408.46 ft³
